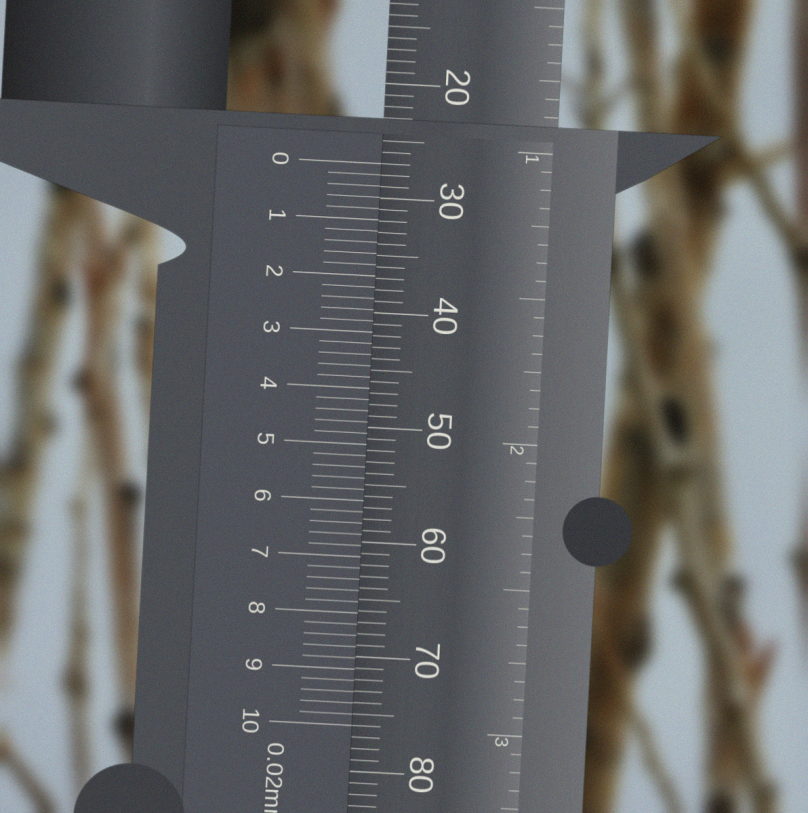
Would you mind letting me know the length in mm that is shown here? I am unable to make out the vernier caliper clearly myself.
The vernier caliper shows 27.0 mm
